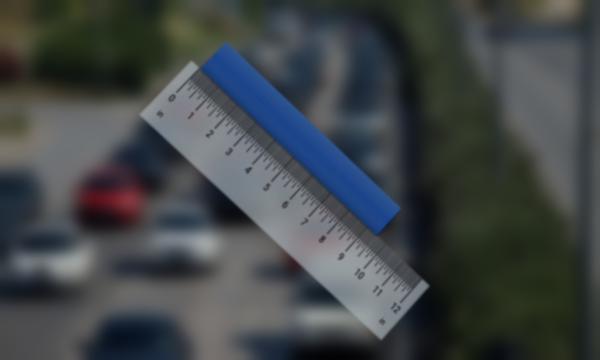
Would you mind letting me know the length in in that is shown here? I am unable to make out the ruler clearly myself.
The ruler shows 9.5 in
